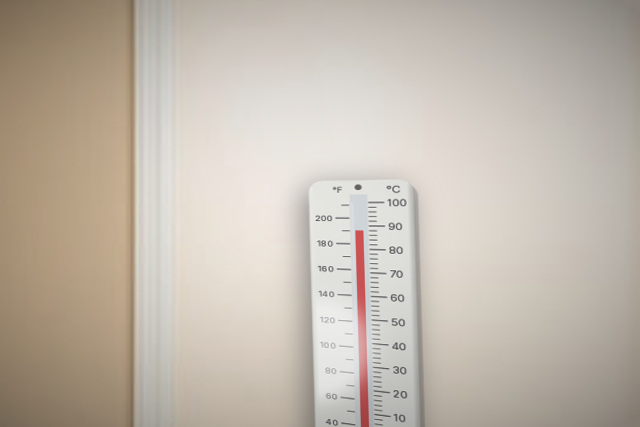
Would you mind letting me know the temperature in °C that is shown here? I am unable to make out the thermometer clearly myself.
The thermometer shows 88 °C
